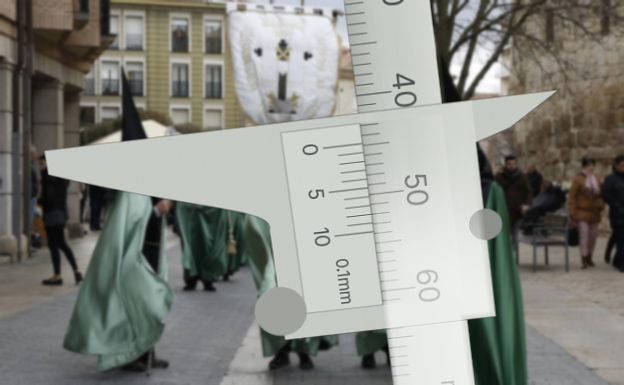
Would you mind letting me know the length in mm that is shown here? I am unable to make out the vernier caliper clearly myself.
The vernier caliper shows 44.8 mm
